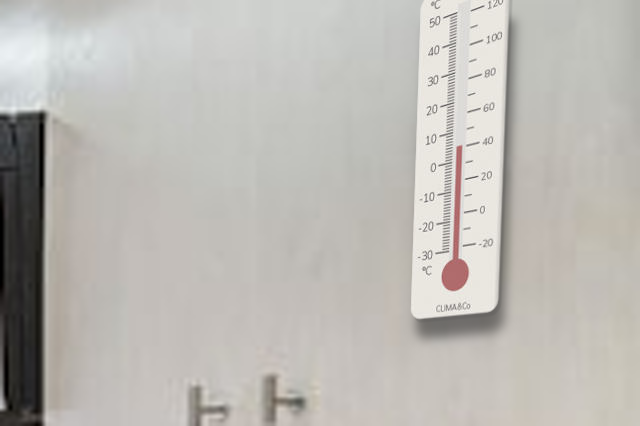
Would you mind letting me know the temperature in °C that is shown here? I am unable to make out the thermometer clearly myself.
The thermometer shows 5 °C
